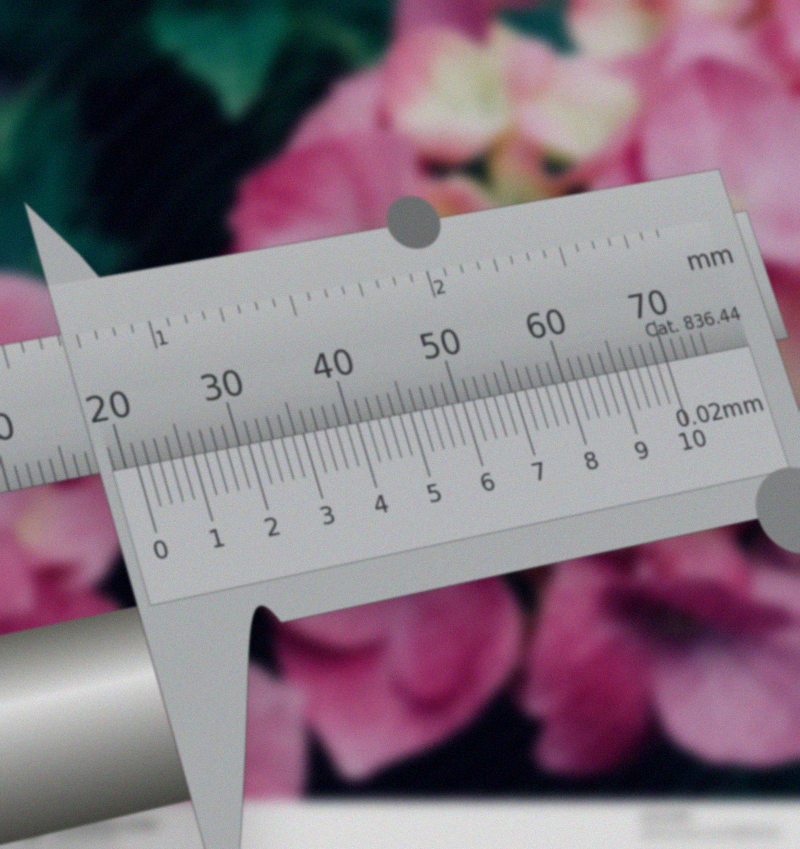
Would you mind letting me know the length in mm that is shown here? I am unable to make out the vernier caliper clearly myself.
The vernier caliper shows 21.0 mm
